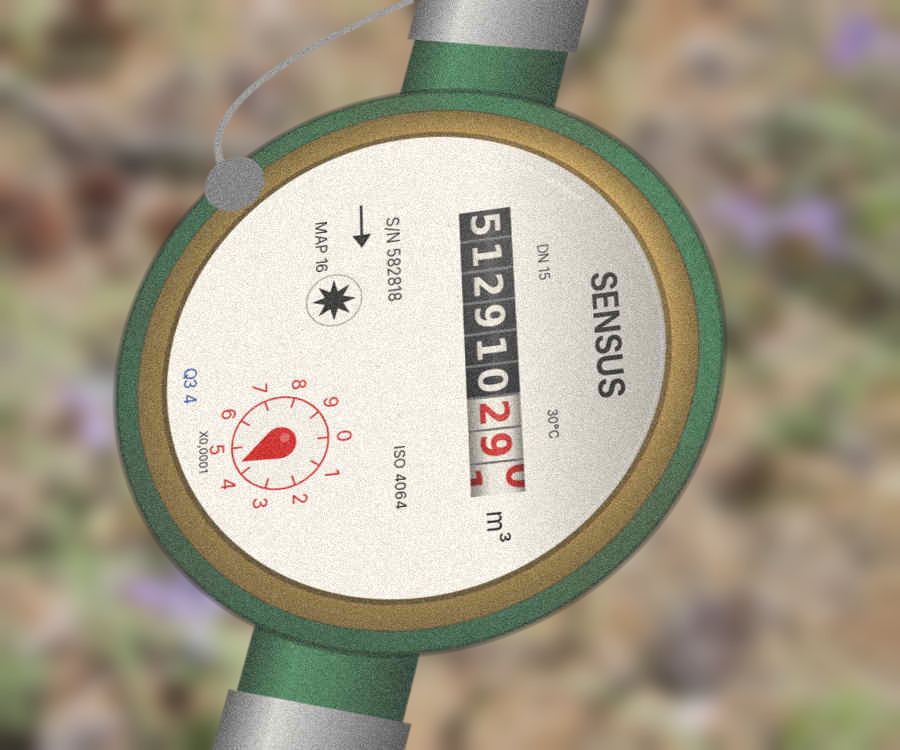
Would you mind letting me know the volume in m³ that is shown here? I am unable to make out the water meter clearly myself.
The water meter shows 512910.2904 m³
